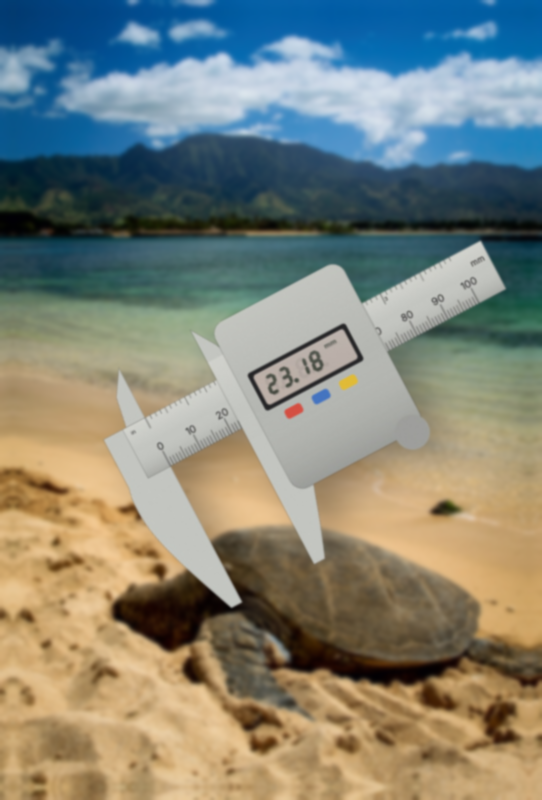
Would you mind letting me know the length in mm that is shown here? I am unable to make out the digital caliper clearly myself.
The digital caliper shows 23.18 mm
